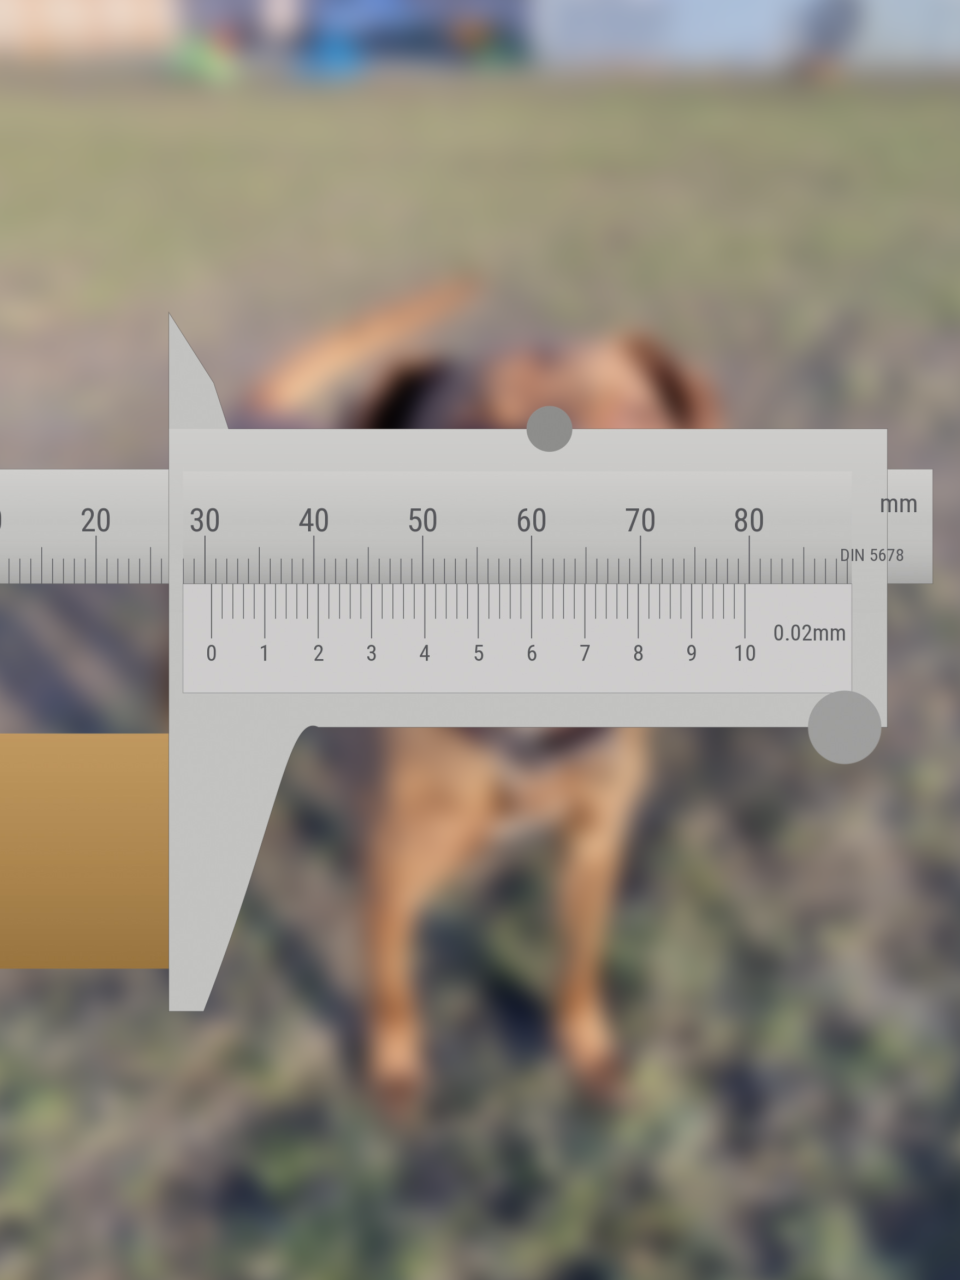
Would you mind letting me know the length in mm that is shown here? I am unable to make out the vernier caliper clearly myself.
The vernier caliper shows 30.6 mm
